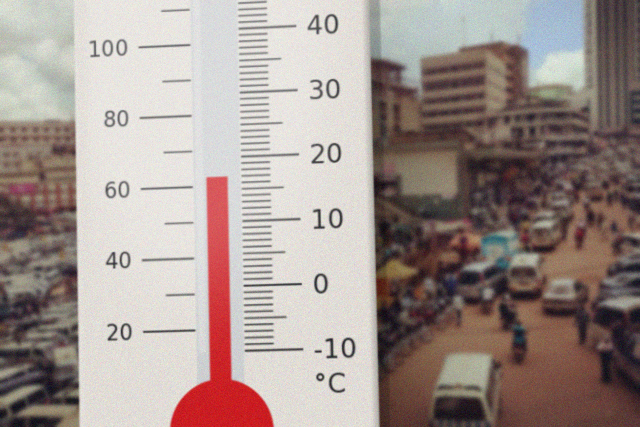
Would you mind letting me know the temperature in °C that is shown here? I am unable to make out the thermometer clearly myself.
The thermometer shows 17 °C
